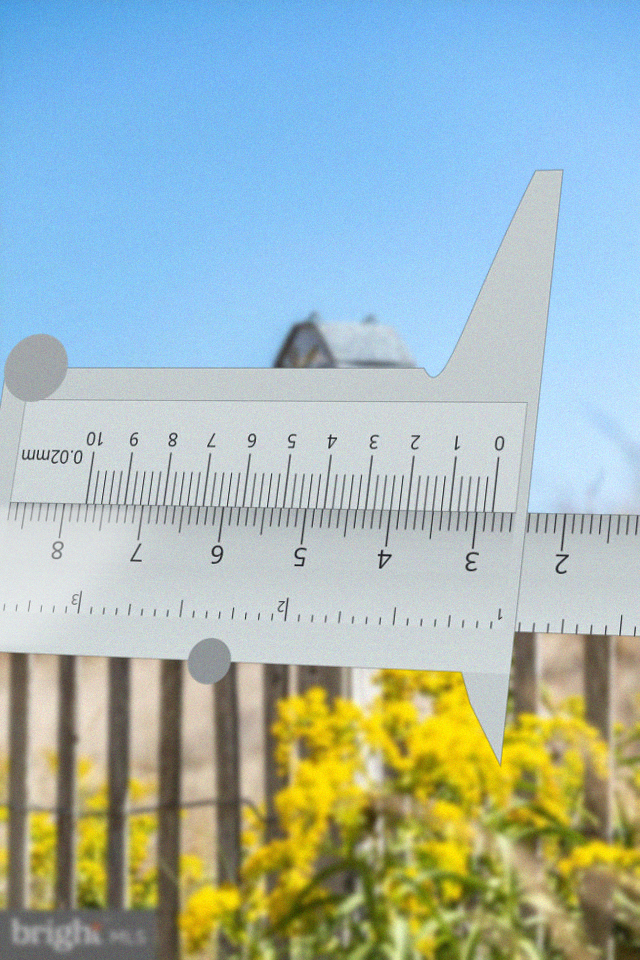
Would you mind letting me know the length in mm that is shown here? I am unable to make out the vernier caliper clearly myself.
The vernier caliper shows 28.2 mm
